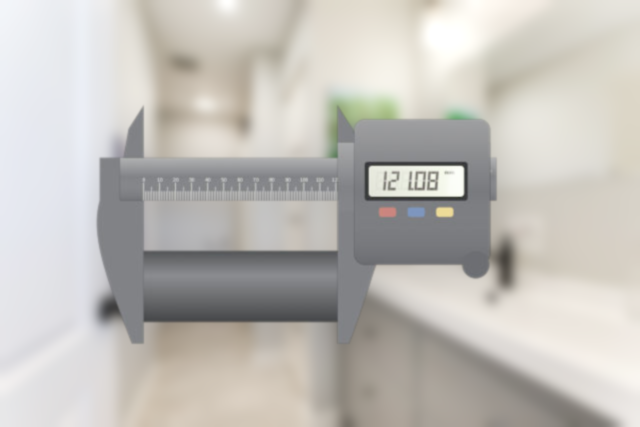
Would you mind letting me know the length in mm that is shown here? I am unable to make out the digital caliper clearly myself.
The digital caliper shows 121.08 mm
